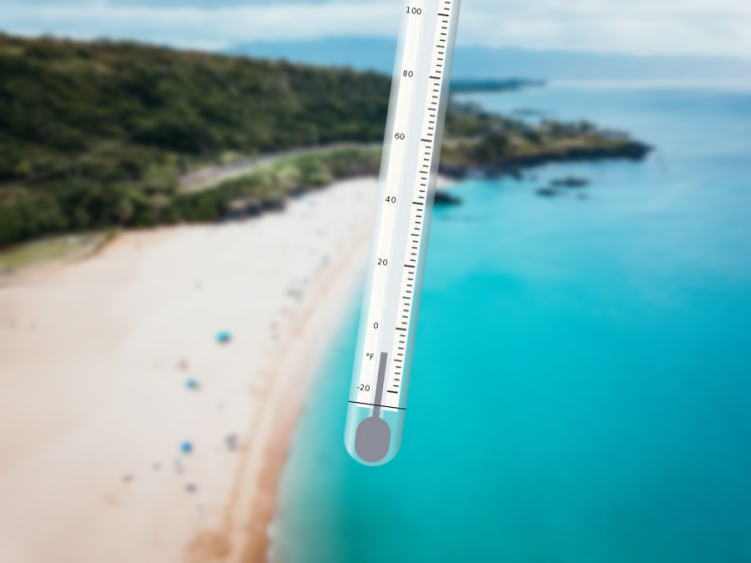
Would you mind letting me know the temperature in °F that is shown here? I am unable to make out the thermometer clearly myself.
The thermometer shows -8 °F
